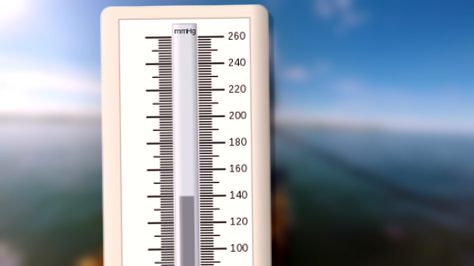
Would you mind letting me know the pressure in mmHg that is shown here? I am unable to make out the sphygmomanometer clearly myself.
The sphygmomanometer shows 140 mmHg
